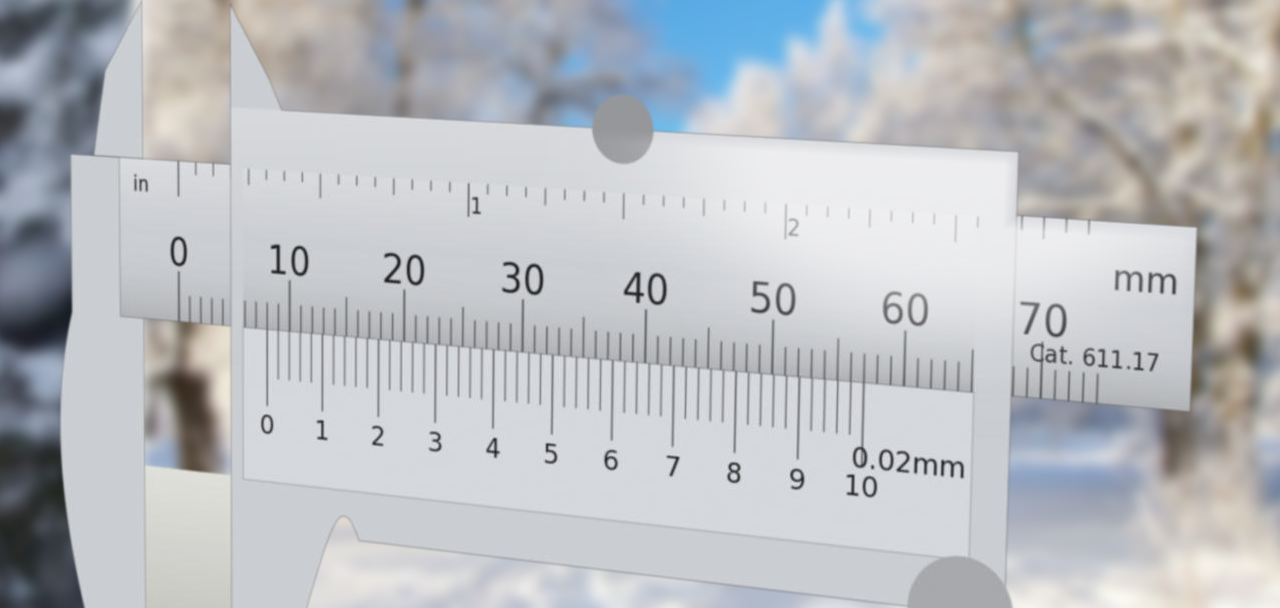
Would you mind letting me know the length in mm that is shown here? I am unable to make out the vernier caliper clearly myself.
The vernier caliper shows 8.0 mm
